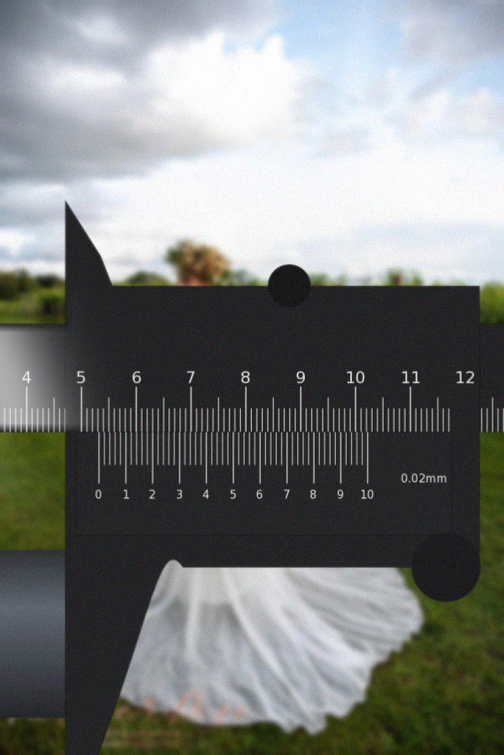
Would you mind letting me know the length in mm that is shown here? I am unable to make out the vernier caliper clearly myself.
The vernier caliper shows 53.2 mm
